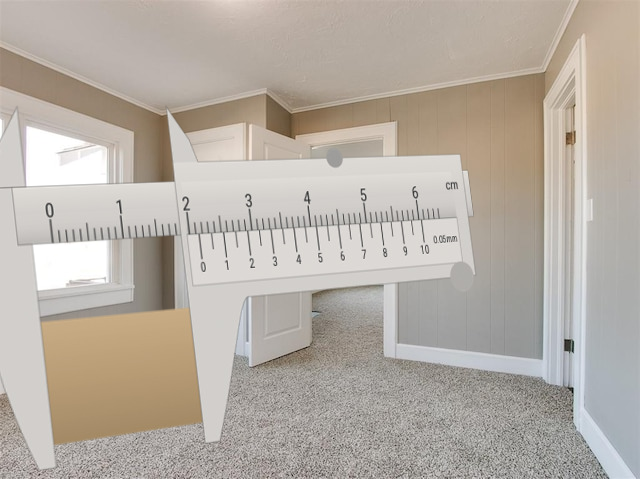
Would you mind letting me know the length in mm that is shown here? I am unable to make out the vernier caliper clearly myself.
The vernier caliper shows 21.5 mm
